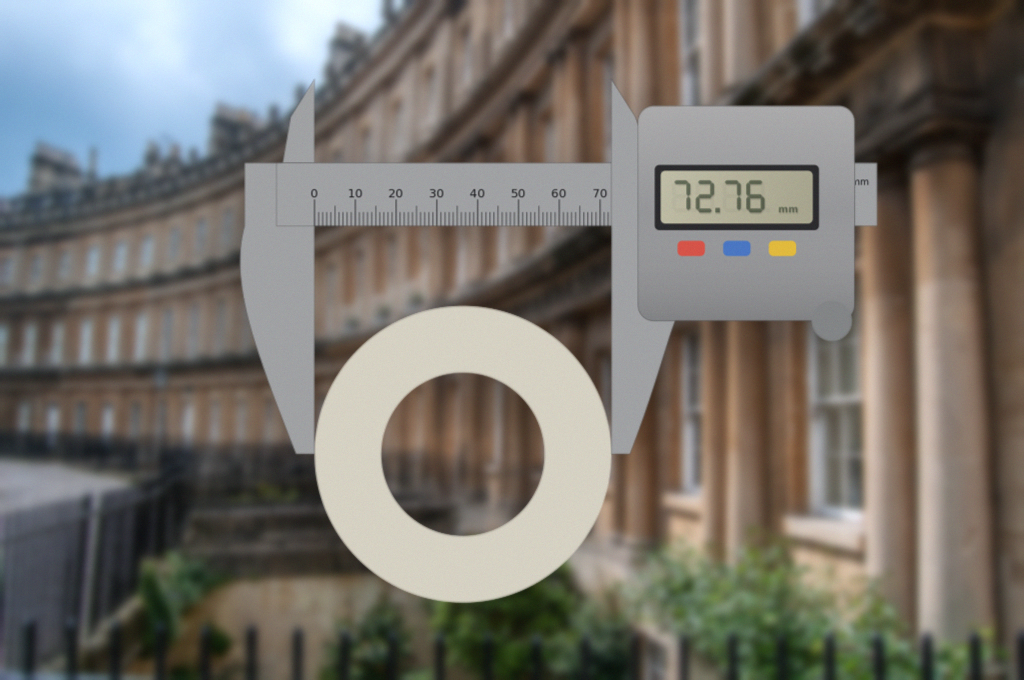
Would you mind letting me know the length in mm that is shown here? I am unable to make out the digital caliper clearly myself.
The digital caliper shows 72.76 mm
